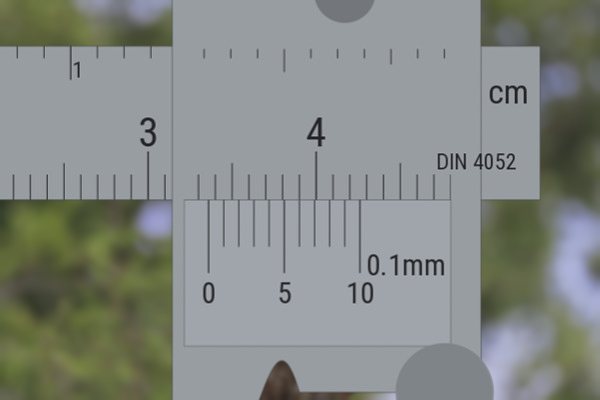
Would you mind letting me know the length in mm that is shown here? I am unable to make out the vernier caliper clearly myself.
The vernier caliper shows 33.6 mm
